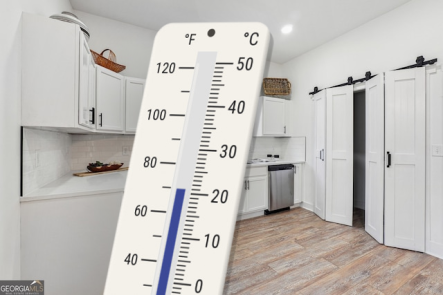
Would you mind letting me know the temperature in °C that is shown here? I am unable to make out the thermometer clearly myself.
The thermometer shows 21 °C
